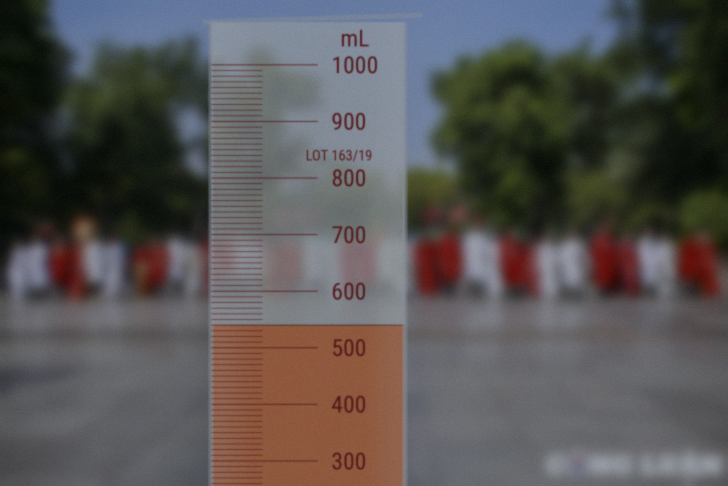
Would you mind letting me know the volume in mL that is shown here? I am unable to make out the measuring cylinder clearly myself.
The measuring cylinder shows 540 mL
